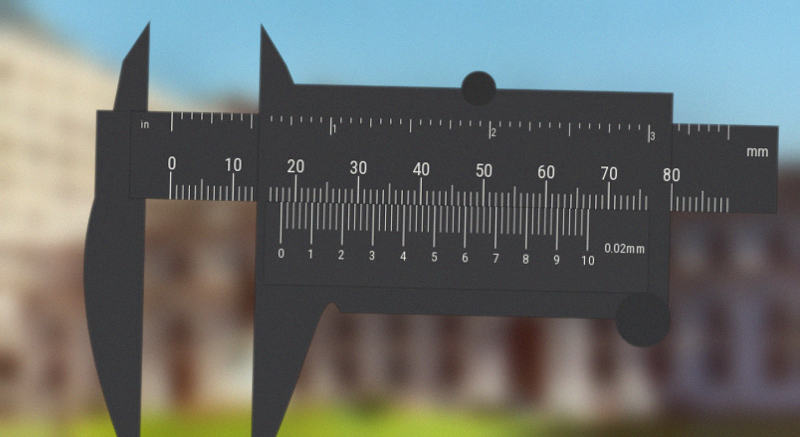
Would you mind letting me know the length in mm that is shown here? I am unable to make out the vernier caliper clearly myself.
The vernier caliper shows 17.8 mm
